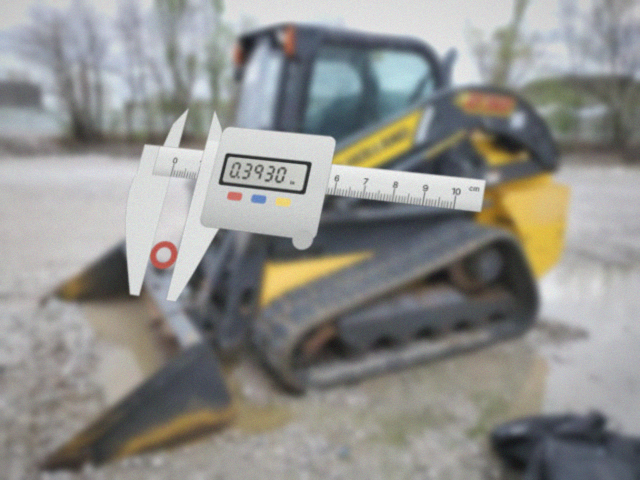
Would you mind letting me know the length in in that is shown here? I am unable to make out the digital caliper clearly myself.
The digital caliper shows 0.3930 in
